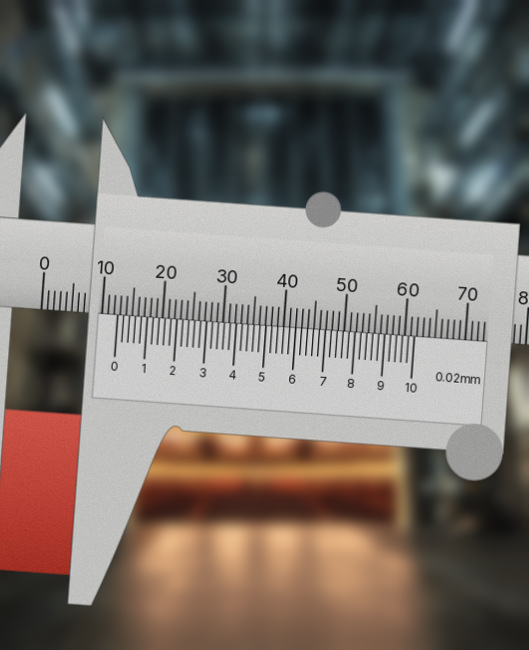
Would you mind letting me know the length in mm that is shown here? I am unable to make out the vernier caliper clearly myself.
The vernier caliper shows 12.6 mm
